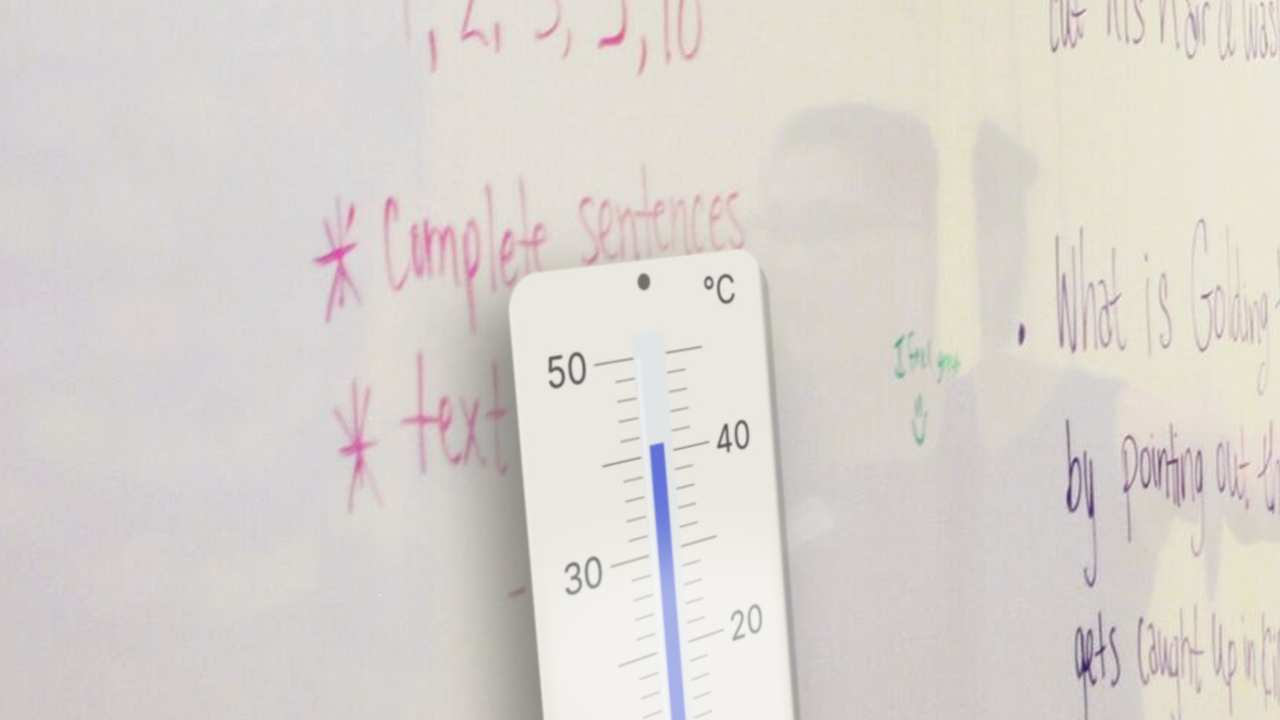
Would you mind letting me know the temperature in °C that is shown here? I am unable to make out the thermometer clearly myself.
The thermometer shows 41 °C
